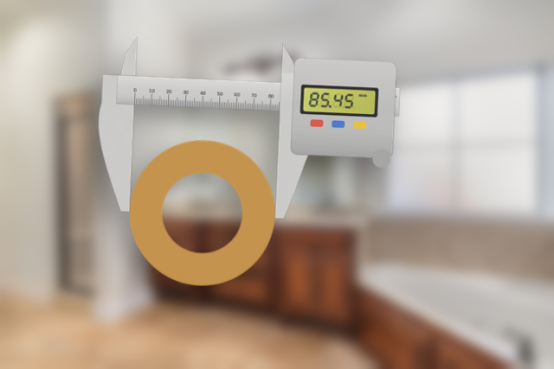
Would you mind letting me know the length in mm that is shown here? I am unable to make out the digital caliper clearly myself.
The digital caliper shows 85.45 mm
